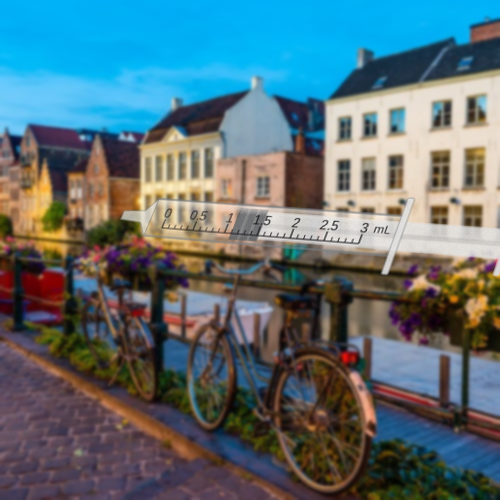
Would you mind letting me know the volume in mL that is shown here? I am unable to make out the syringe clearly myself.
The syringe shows 1.1 mL
